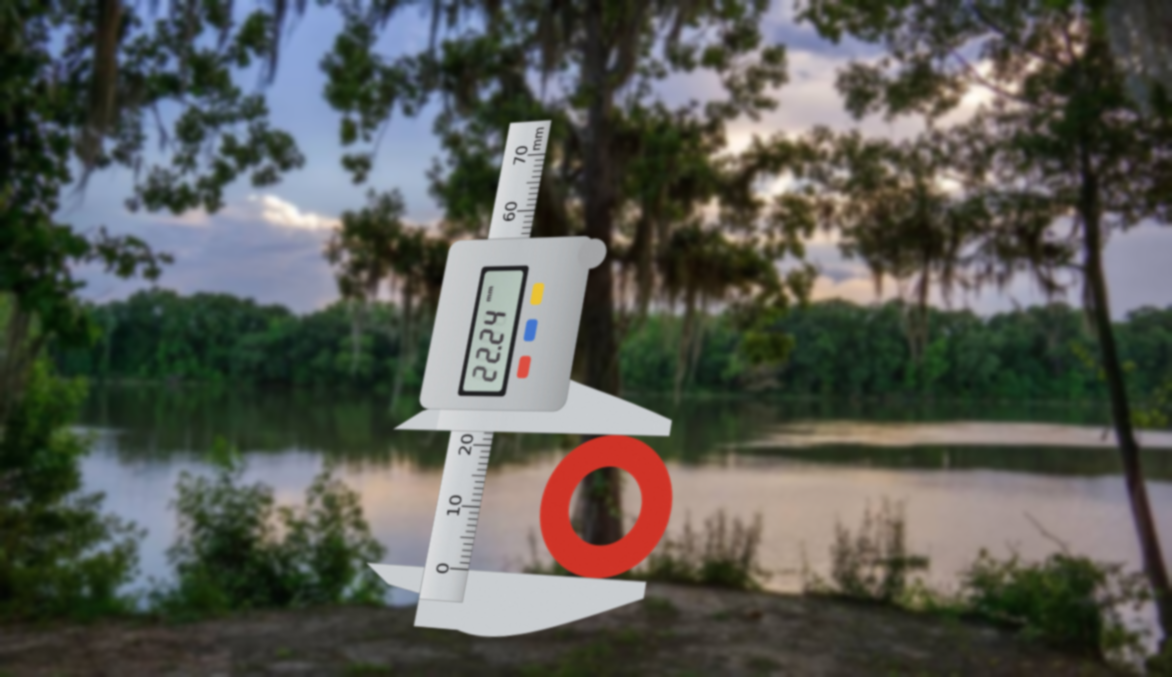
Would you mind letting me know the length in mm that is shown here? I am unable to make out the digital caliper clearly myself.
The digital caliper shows 22.24 mm
